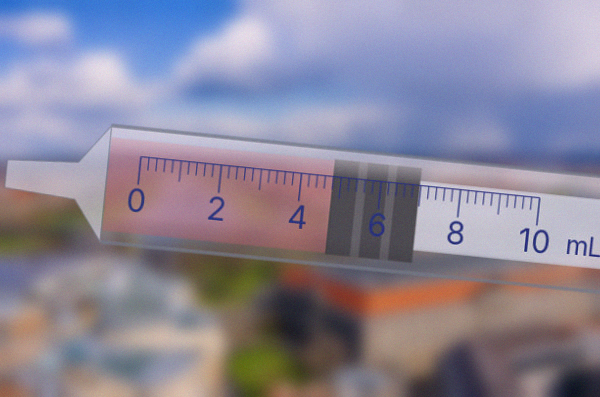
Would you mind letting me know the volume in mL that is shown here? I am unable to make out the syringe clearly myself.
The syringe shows 4.8 mL
